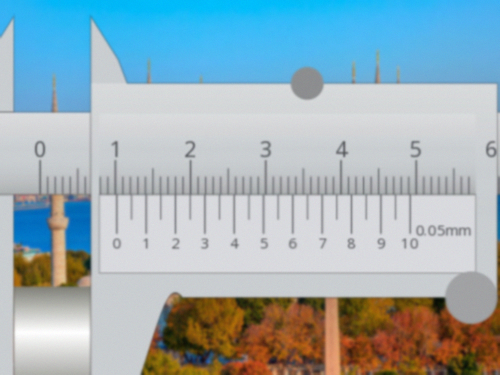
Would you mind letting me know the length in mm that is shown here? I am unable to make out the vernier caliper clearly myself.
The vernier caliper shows 10.2 mm
